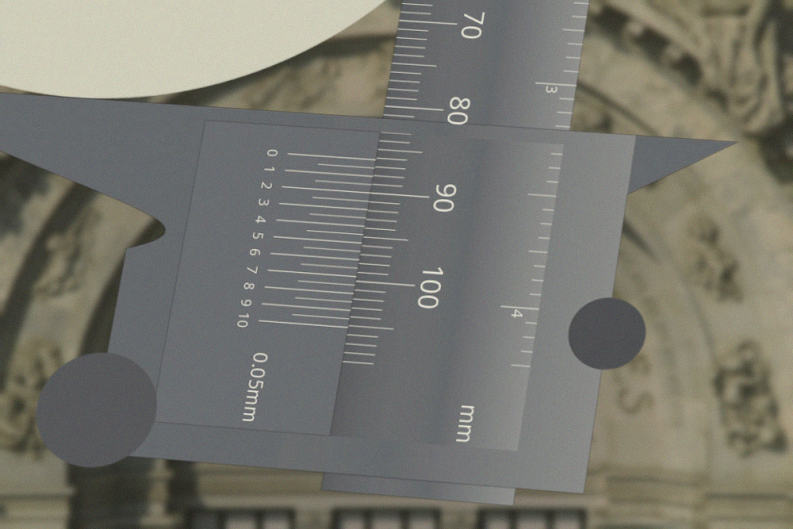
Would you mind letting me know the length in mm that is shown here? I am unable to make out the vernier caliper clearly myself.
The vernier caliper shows 86.2 mm
